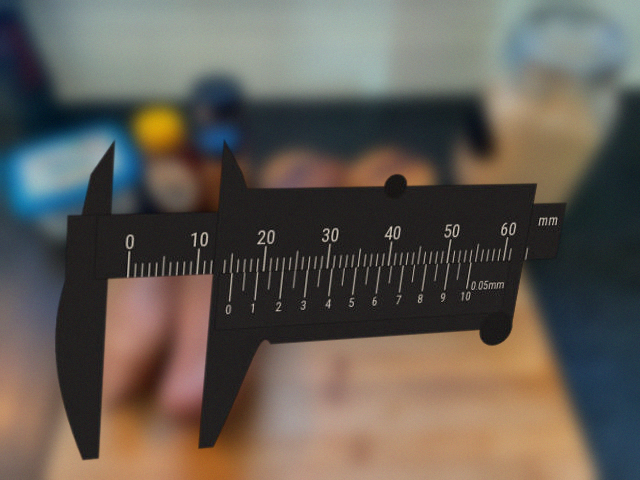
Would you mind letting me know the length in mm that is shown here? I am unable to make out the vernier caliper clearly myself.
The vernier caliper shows 15.2 mm
